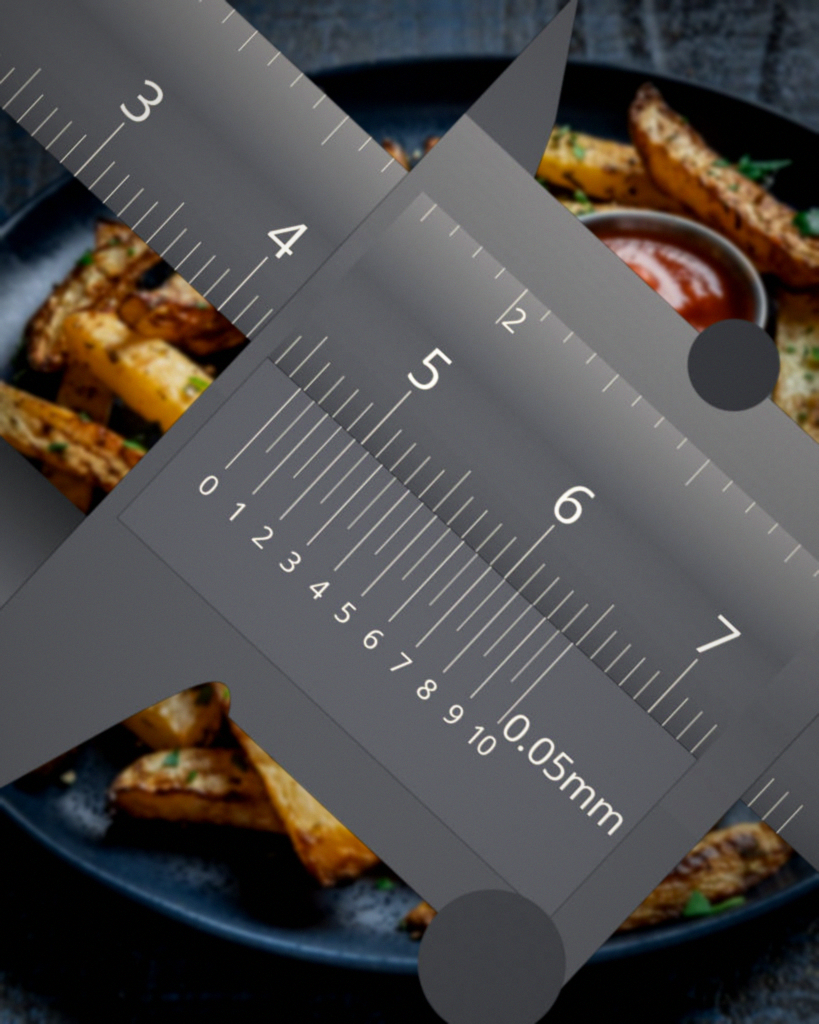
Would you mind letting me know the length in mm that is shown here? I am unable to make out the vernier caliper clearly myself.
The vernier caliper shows 45.8 mm
